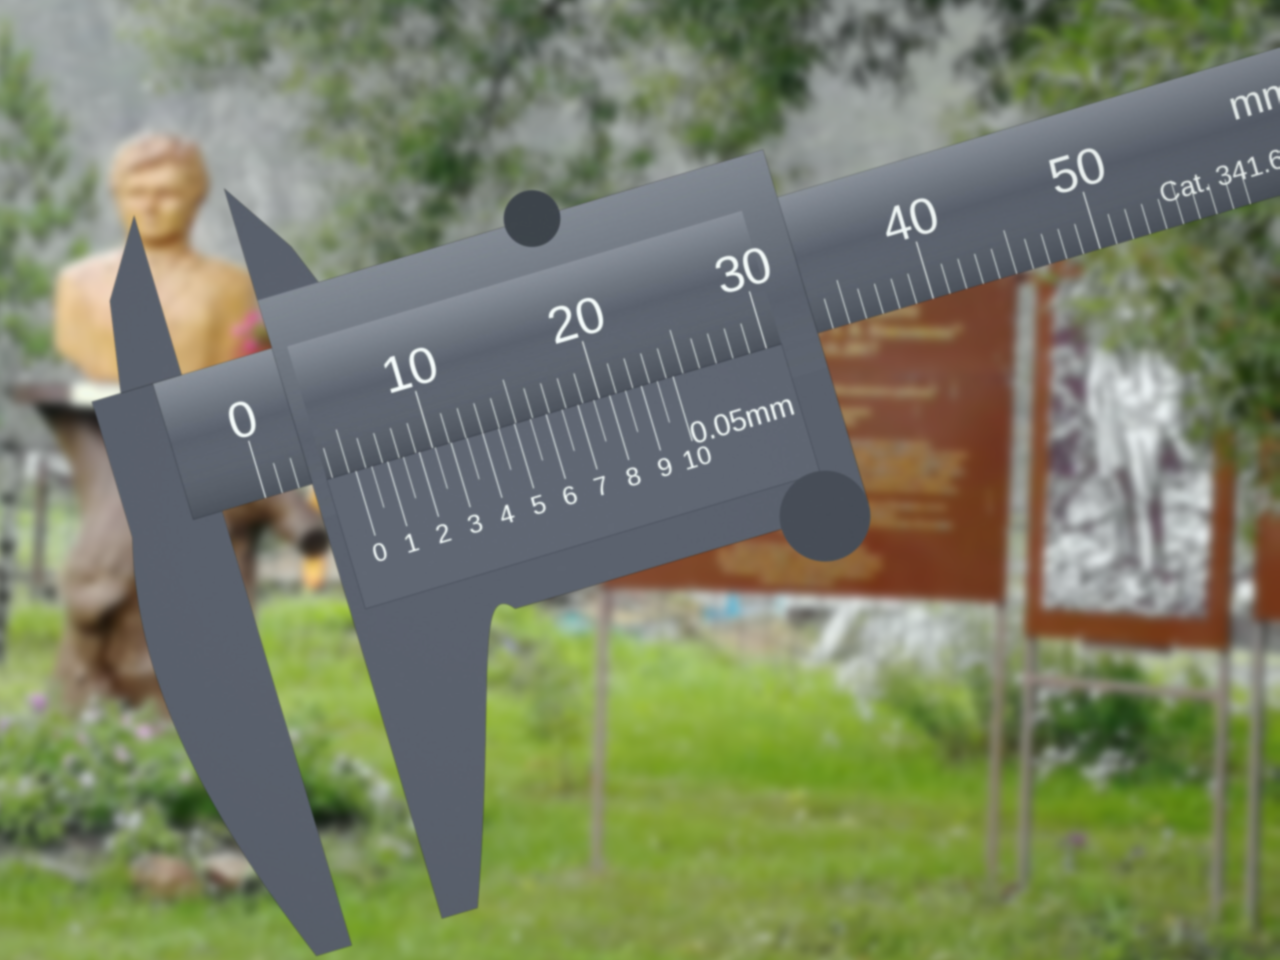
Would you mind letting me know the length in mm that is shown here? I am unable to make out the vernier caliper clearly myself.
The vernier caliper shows 5.4 mm
